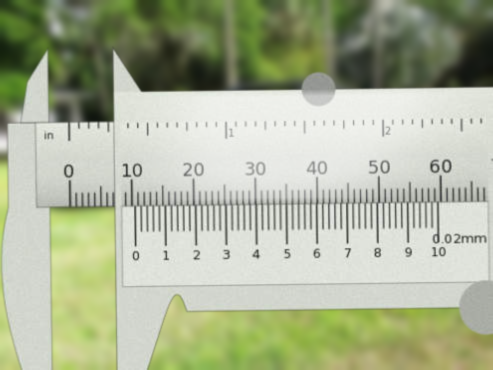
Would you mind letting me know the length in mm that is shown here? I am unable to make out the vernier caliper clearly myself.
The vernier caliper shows 10.5 mm
